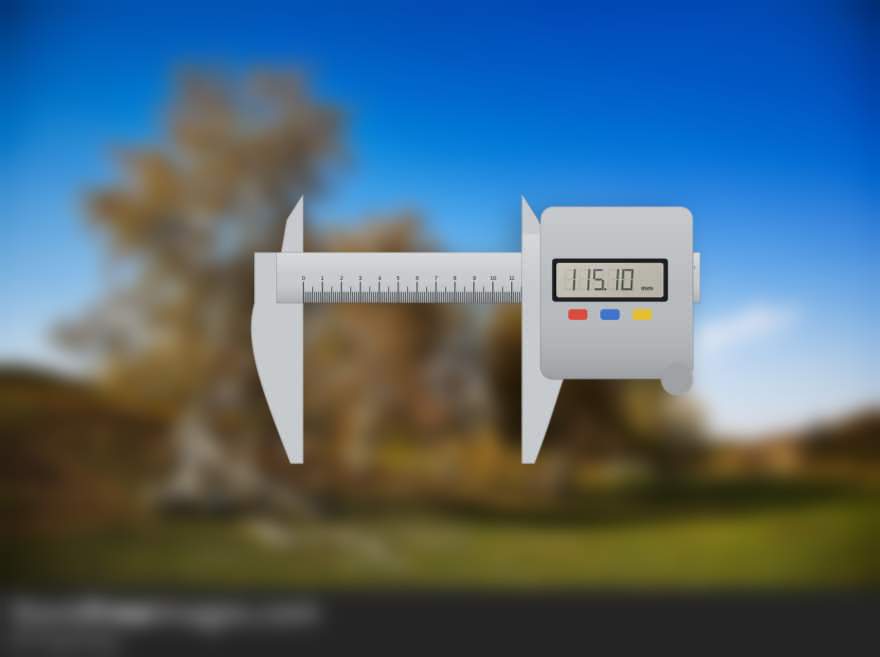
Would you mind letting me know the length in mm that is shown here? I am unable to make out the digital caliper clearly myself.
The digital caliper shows 115.10 mm
